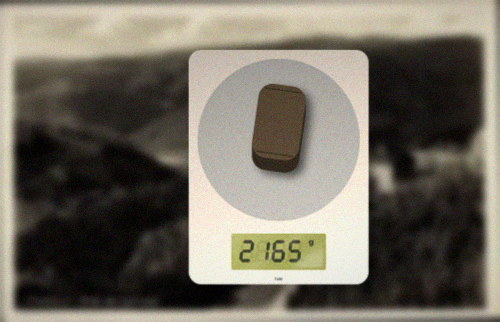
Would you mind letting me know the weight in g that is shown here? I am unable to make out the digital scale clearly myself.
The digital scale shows 2165 g
